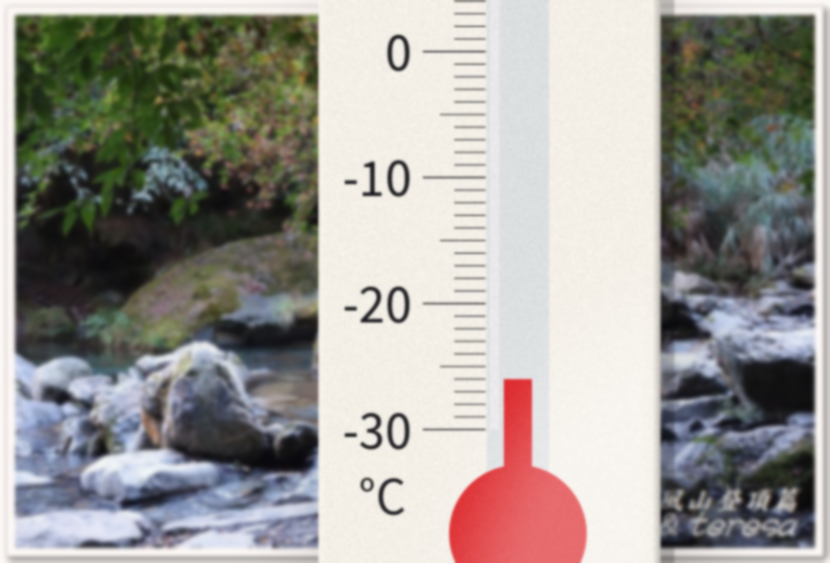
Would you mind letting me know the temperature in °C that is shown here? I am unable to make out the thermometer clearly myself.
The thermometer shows -26 °C
